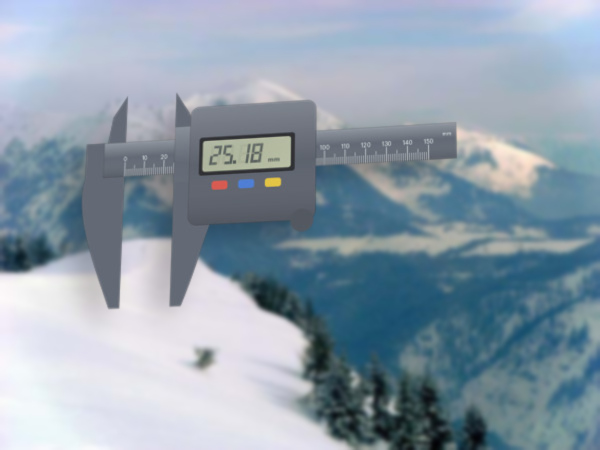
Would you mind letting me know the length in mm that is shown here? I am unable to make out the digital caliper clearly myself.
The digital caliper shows 25.18 mm
